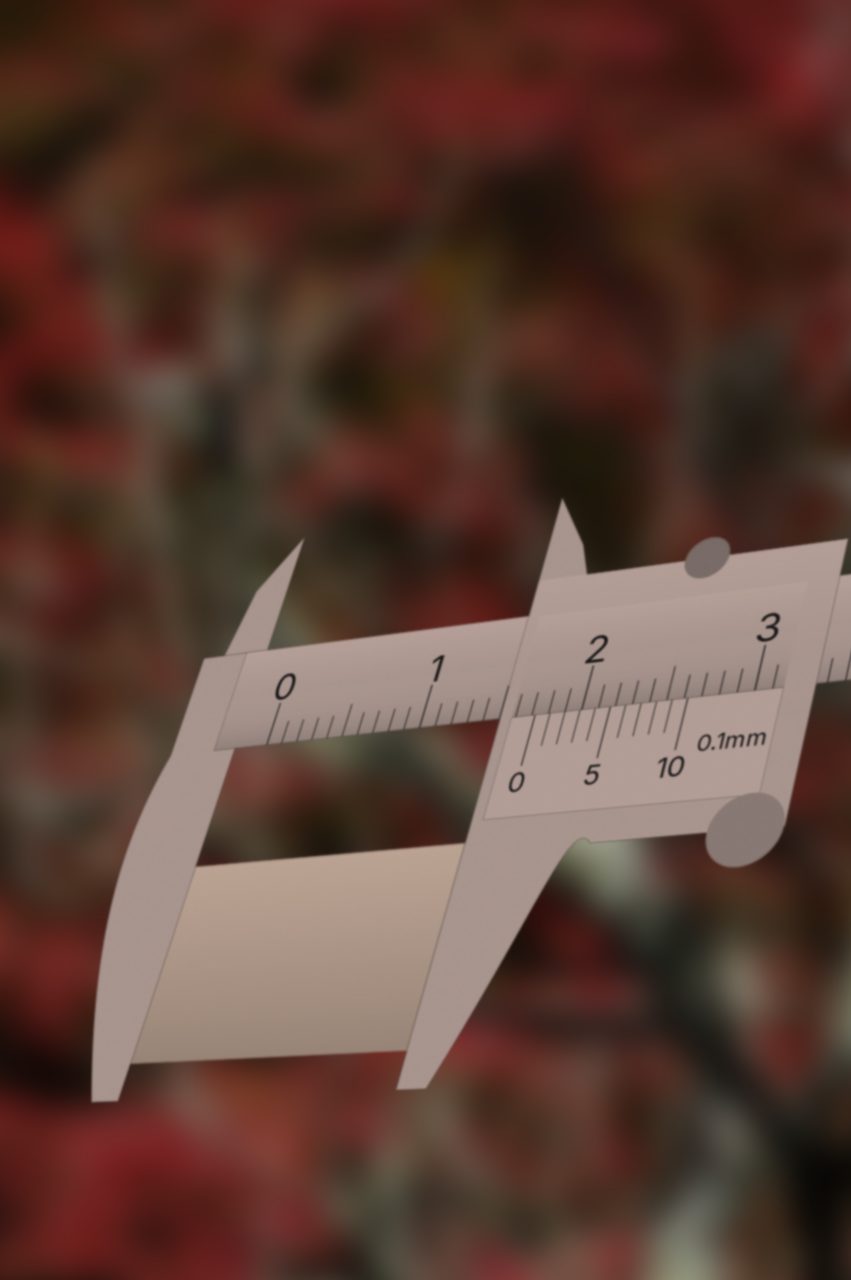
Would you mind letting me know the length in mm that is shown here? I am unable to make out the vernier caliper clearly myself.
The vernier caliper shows 17.2 mm
